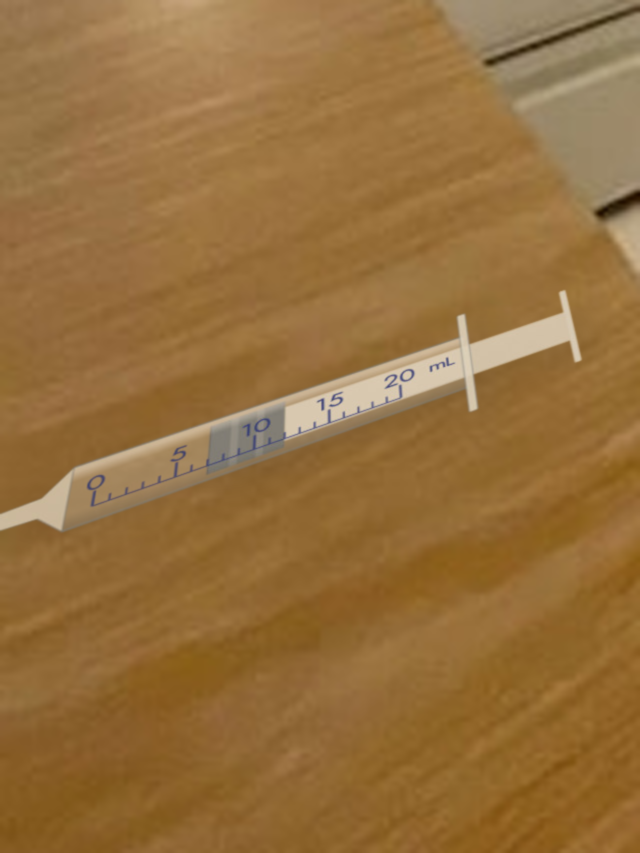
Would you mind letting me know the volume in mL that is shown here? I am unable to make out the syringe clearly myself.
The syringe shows 7 mL
